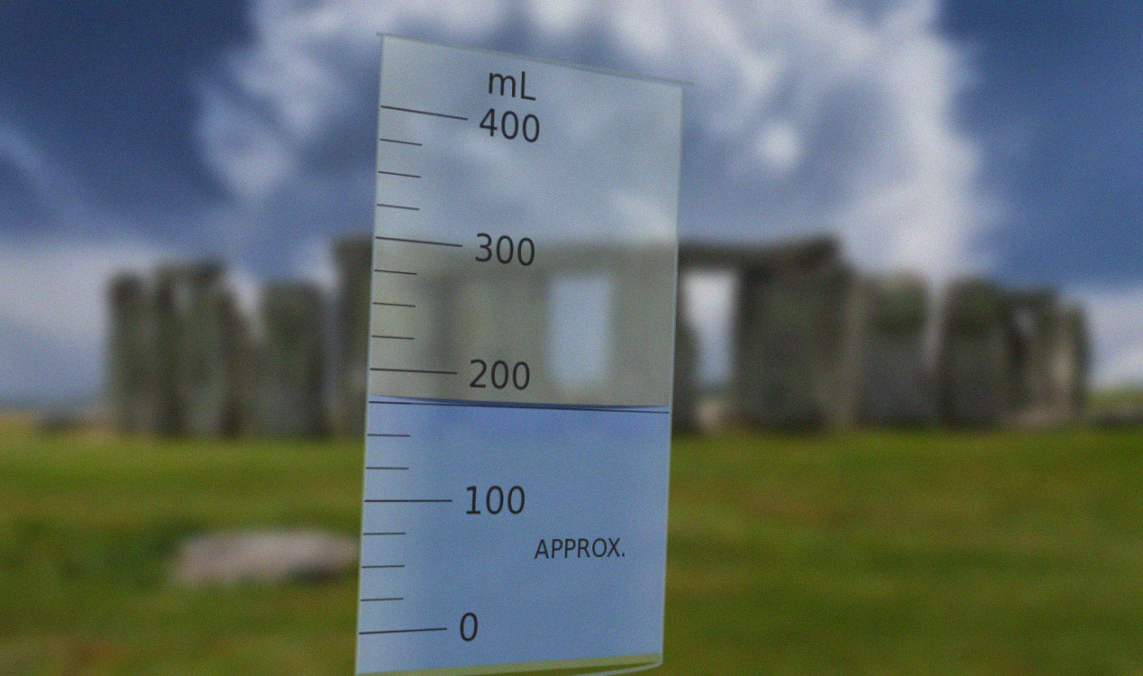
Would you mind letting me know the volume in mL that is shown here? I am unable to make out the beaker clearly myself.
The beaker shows 175 mL
